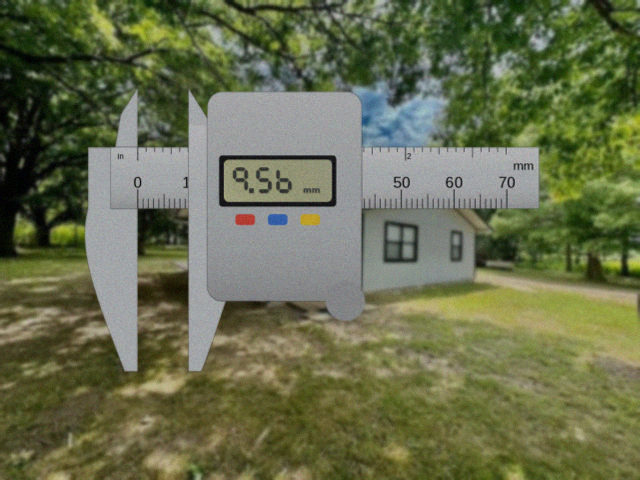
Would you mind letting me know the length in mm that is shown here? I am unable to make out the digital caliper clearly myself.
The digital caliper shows 9.56 mm
